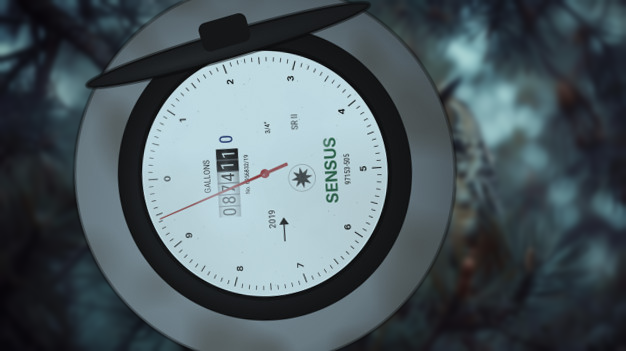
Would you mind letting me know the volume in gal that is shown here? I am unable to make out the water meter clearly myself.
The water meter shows 874109.4 gal
